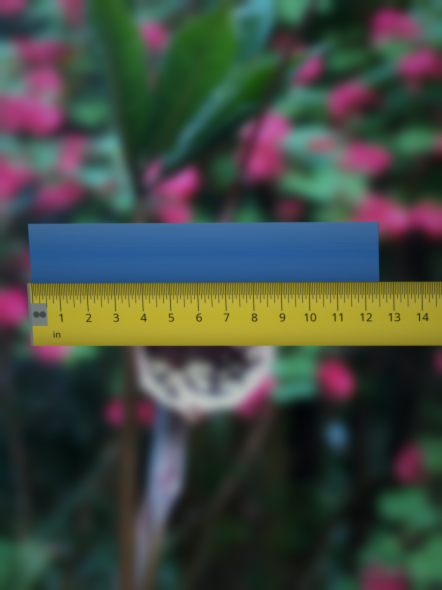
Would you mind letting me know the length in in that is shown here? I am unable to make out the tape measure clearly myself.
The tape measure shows 12.5 in
